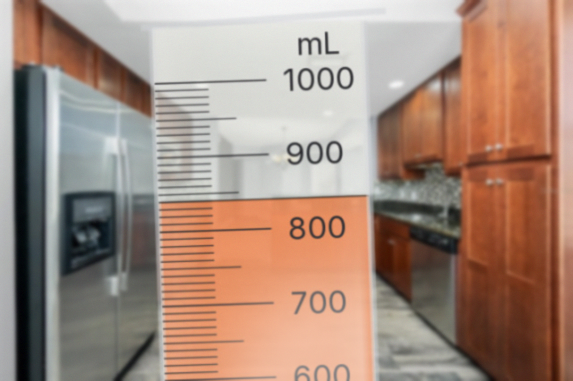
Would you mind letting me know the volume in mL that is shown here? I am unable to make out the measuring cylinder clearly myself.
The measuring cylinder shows 840 mL
